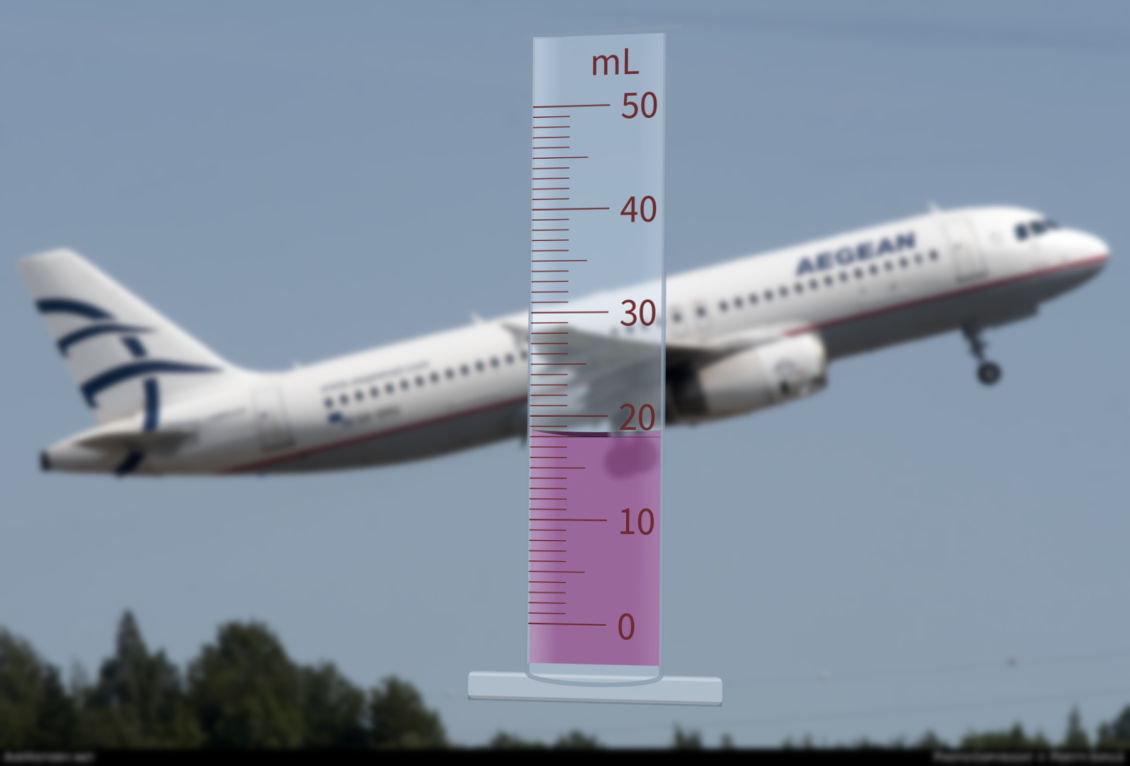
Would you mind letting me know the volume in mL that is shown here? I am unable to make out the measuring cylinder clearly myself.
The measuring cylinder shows 18 mL
